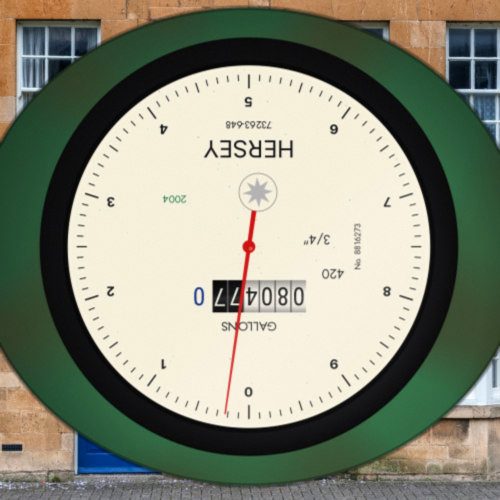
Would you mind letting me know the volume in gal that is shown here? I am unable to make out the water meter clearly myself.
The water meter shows 804770.2 gal
